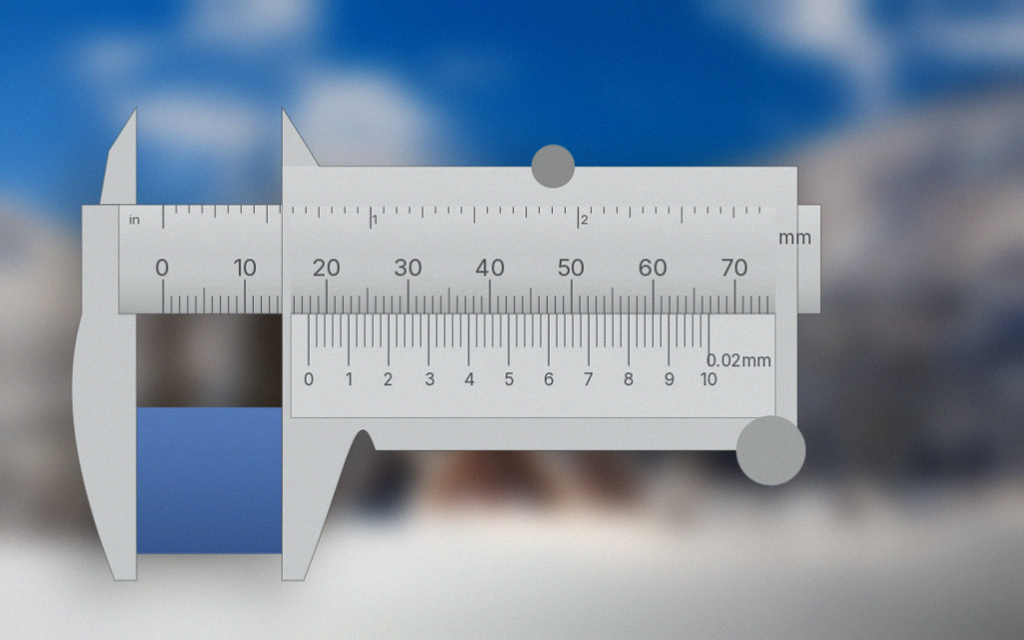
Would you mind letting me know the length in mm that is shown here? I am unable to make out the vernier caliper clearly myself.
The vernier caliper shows 17.8 mm
